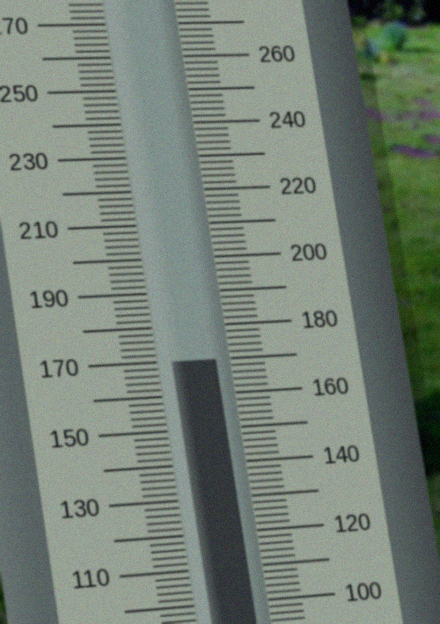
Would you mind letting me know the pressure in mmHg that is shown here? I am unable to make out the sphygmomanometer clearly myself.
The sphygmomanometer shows 170 mmHg
